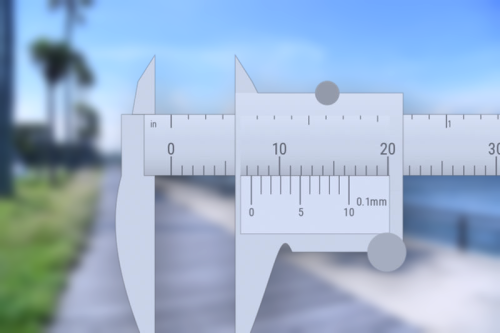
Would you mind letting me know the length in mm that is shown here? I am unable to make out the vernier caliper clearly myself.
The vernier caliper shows 7.4 mm
